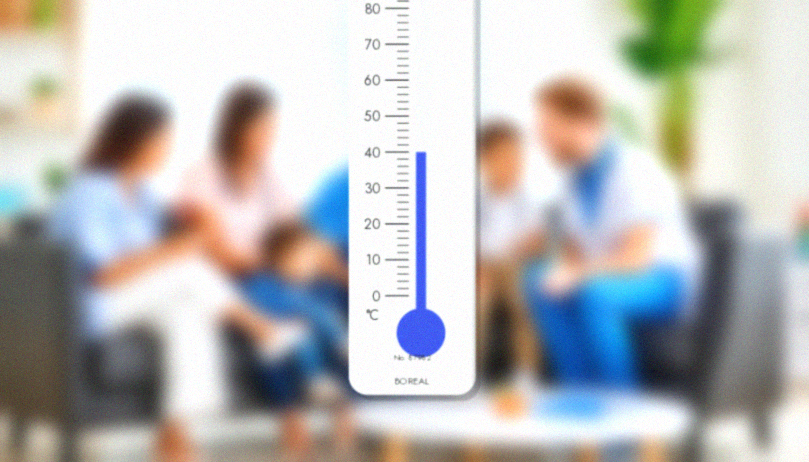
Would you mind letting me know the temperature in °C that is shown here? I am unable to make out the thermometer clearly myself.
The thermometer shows 40 °C
